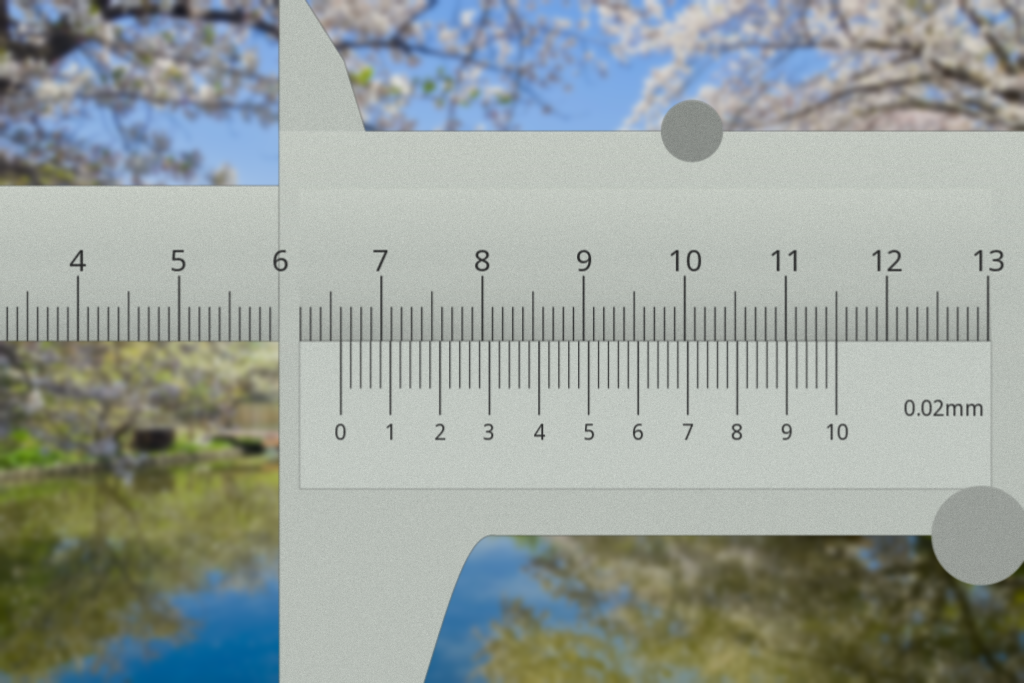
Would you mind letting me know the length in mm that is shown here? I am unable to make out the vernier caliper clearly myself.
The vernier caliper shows 66.0 mm
